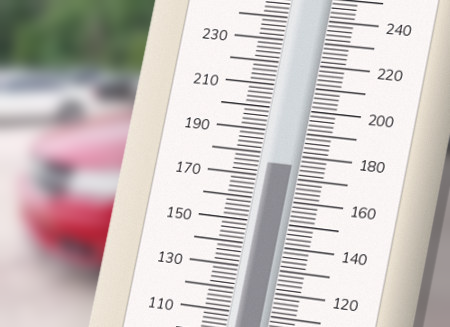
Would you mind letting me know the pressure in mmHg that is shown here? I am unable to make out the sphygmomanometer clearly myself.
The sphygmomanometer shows 176 mmHg
